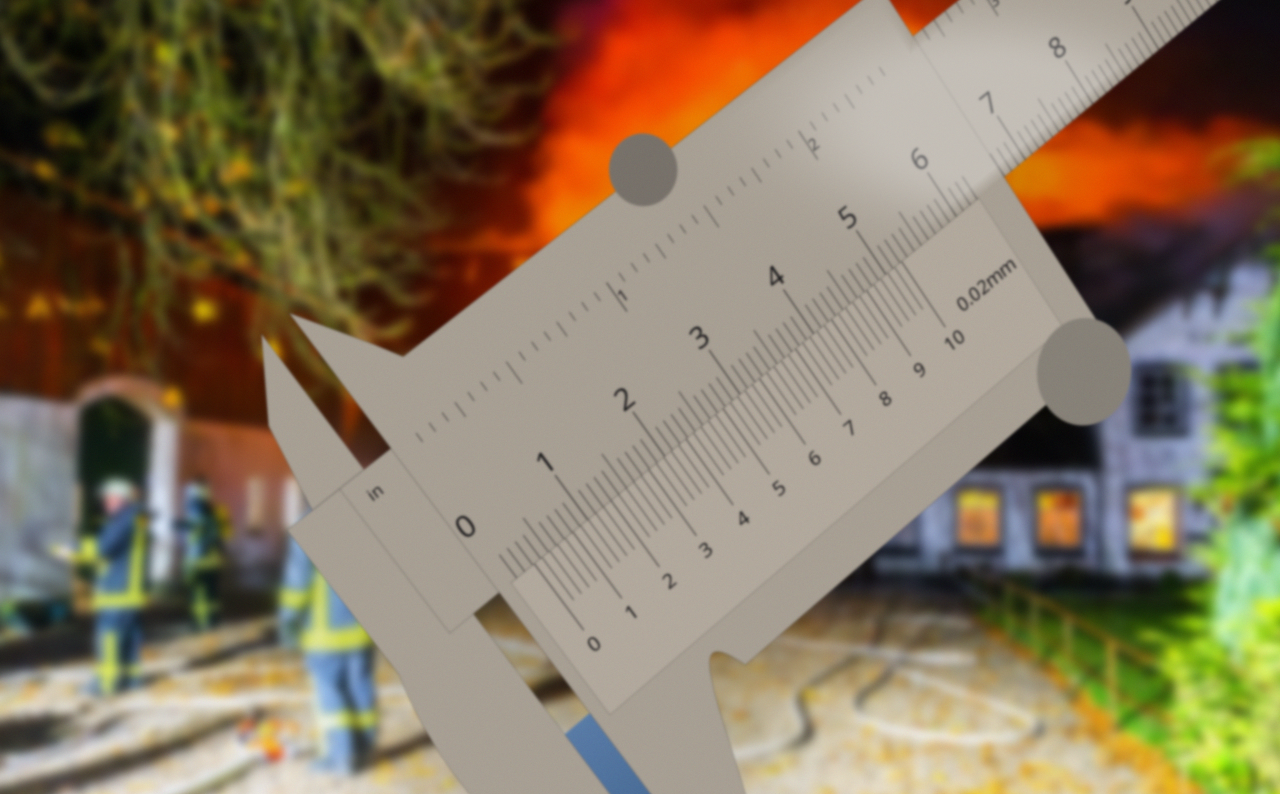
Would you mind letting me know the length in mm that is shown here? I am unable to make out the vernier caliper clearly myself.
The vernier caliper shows 3.2 mm
